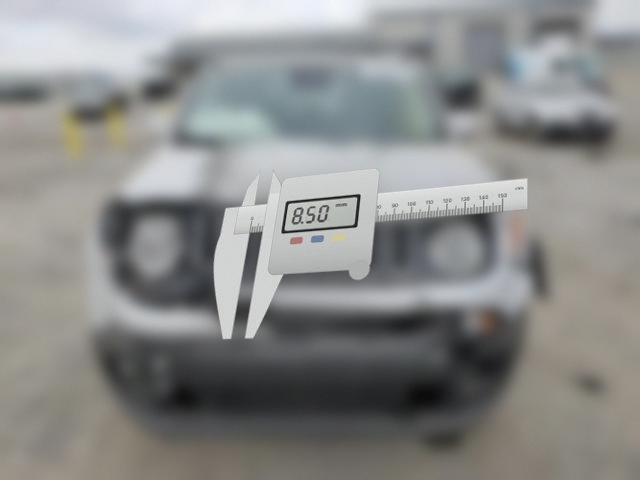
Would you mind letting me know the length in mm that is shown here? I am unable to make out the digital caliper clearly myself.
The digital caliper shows 8.50 mm
